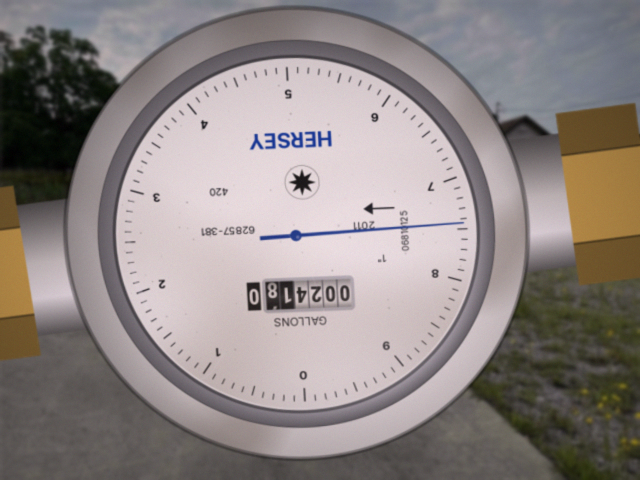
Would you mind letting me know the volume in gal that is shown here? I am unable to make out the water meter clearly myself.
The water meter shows 24177.4 gal
